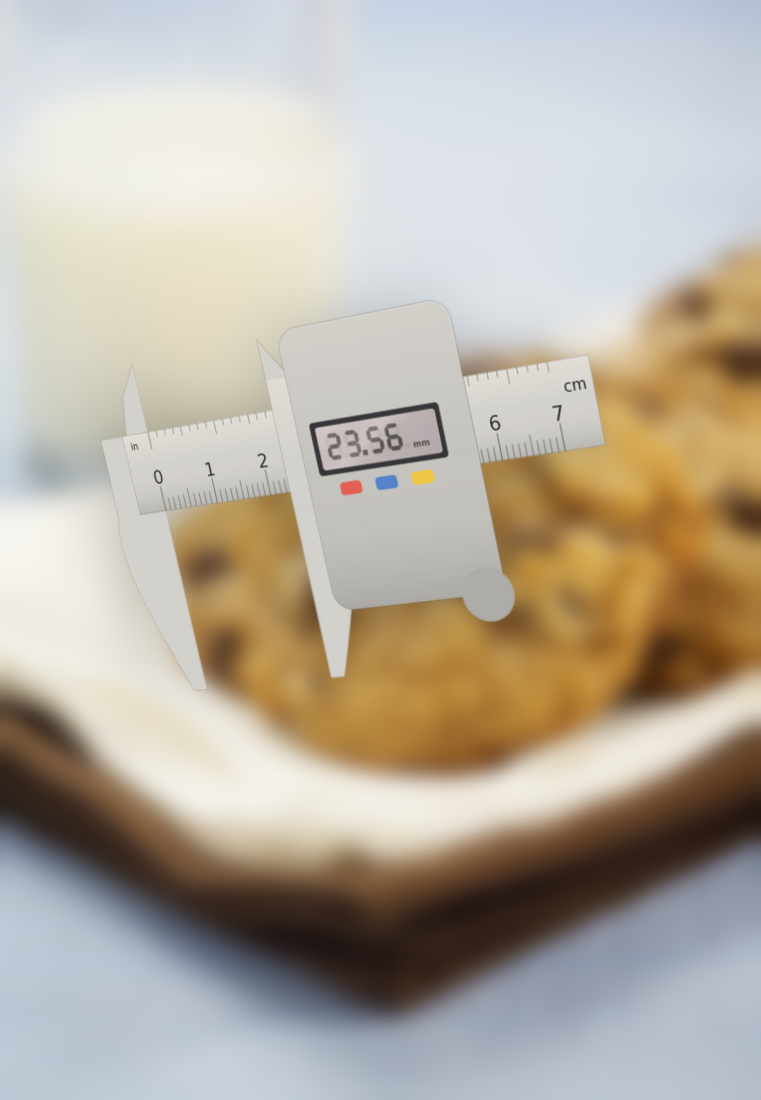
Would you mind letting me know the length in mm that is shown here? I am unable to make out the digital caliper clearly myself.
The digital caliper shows 23.56 mm
